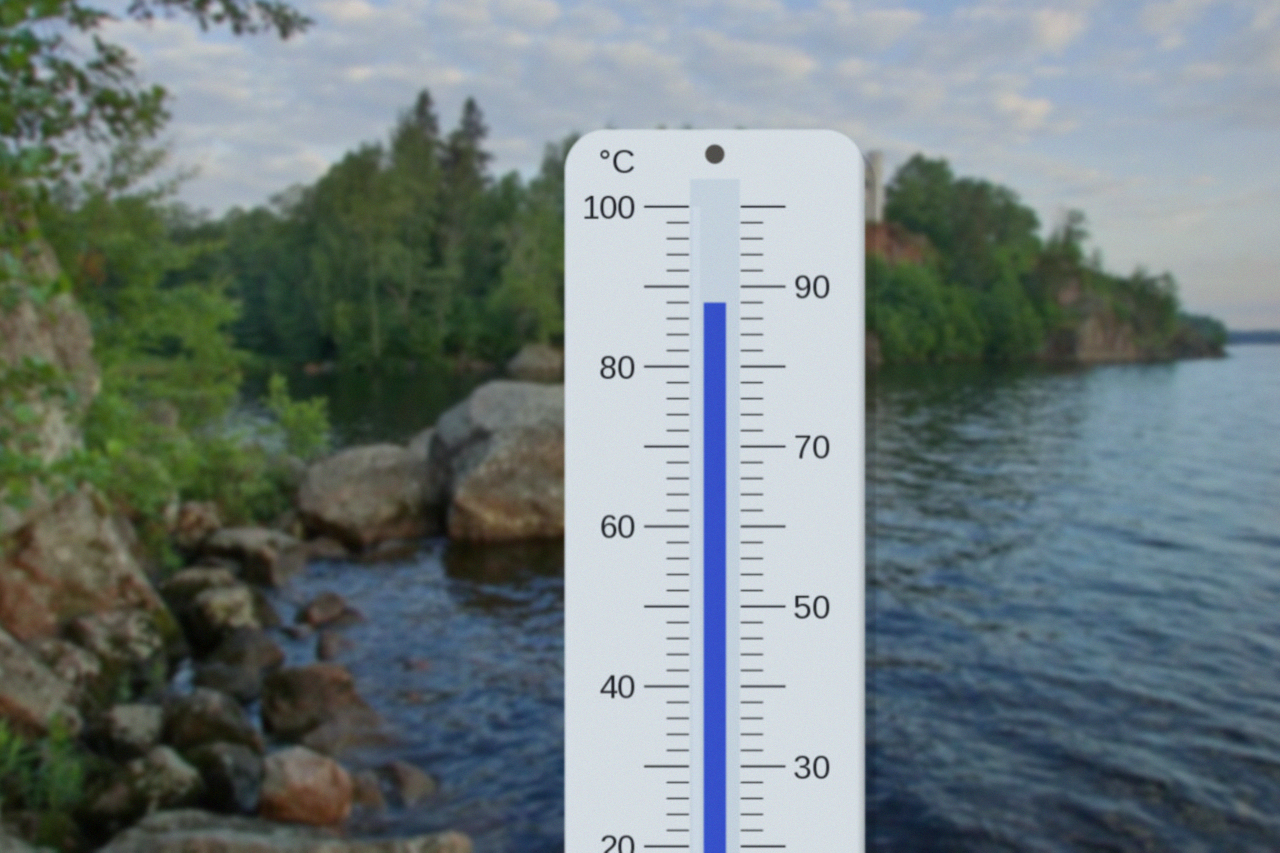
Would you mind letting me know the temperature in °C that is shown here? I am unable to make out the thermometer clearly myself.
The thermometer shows 88 °C
